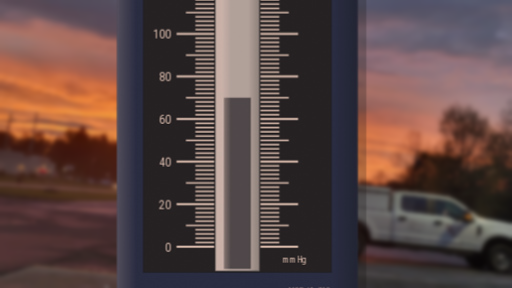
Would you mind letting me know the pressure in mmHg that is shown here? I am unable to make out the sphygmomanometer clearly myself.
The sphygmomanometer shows 70 mmHg
